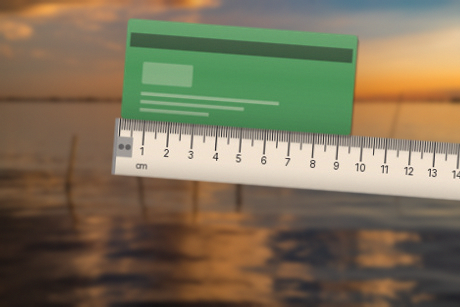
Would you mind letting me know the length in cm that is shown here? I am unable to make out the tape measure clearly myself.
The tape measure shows 9.5 cm
